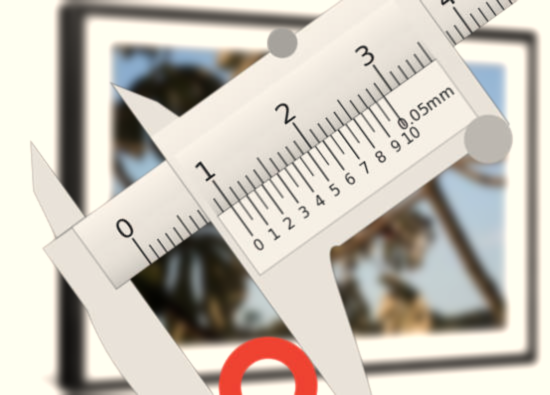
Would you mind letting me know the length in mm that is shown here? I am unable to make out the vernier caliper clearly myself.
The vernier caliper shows 10.0 mm
